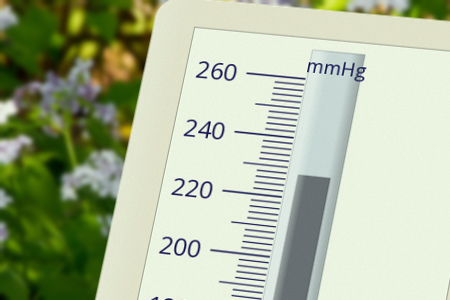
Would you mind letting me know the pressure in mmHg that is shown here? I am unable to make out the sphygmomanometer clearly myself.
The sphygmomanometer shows 228 mmHg
